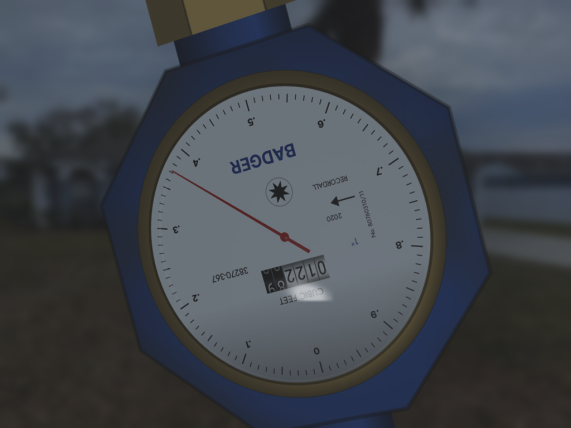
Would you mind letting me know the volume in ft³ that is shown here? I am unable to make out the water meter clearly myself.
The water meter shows 12289.37 ft³
